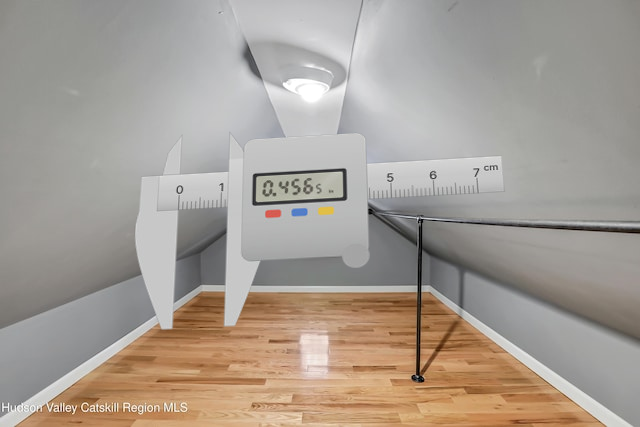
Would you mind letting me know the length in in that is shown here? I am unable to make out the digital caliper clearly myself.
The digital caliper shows 0.4565 in
